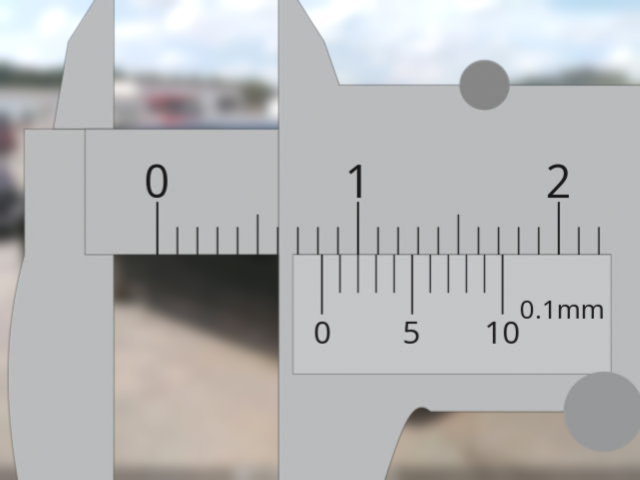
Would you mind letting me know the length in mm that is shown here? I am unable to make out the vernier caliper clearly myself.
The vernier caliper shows 8.2 mm
